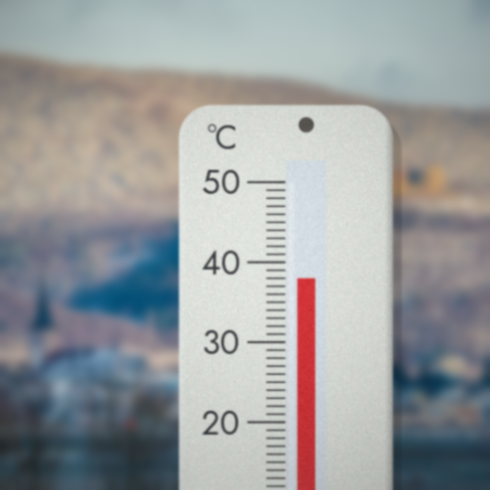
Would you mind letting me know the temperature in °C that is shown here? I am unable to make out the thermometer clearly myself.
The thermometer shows 38 °C
